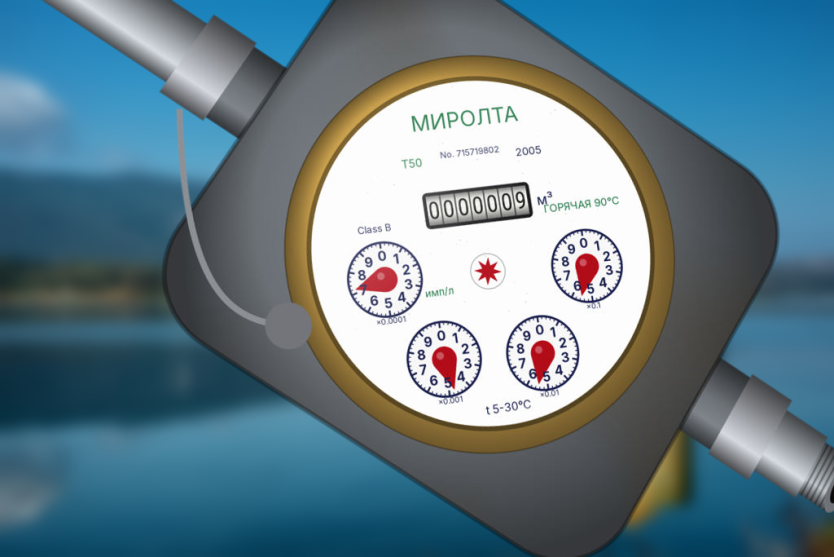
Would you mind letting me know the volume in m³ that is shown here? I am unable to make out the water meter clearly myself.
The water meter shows 9.5547 m³
